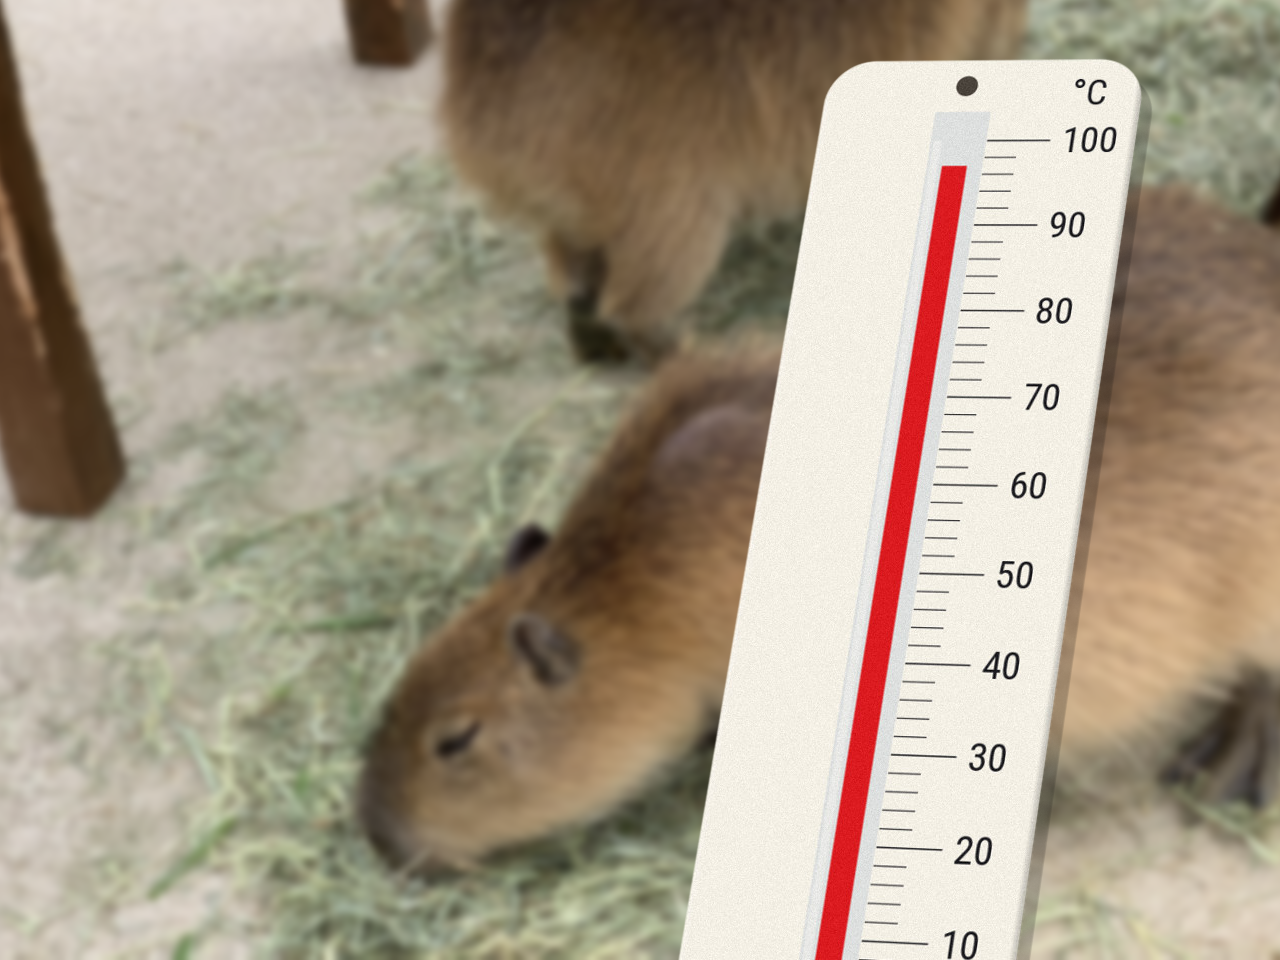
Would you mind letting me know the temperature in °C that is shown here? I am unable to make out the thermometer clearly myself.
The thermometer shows 97 °C
